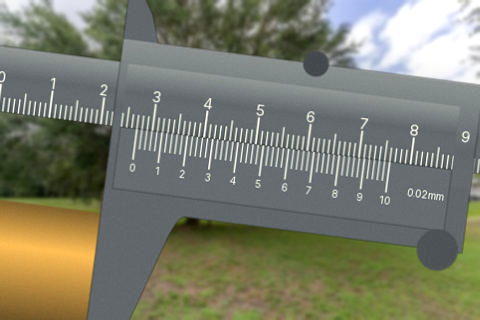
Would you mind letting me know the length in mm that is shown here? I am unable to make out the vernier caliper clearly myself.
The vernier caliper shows 27.0 mm
